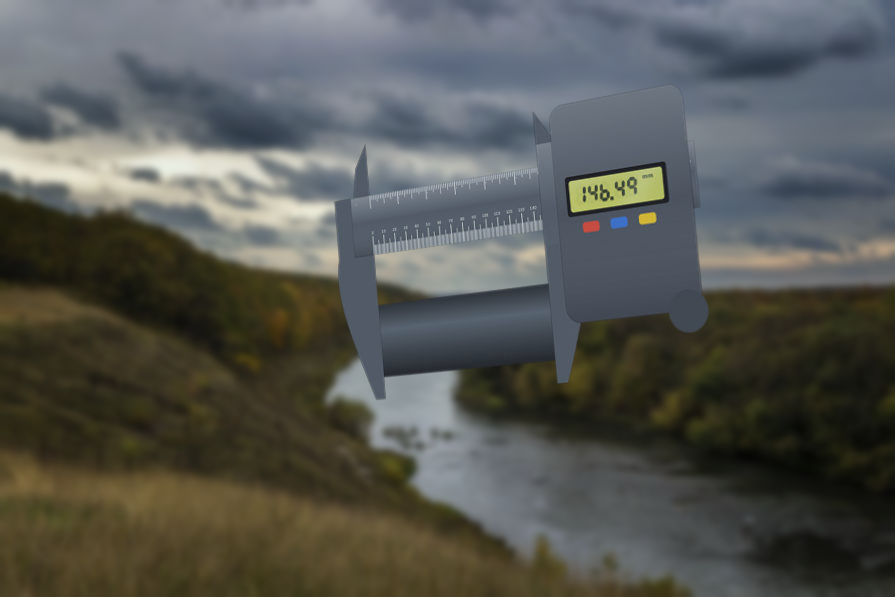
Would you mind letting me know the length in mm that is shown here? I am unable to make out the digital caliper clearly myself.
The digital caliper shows 146.49 mm
